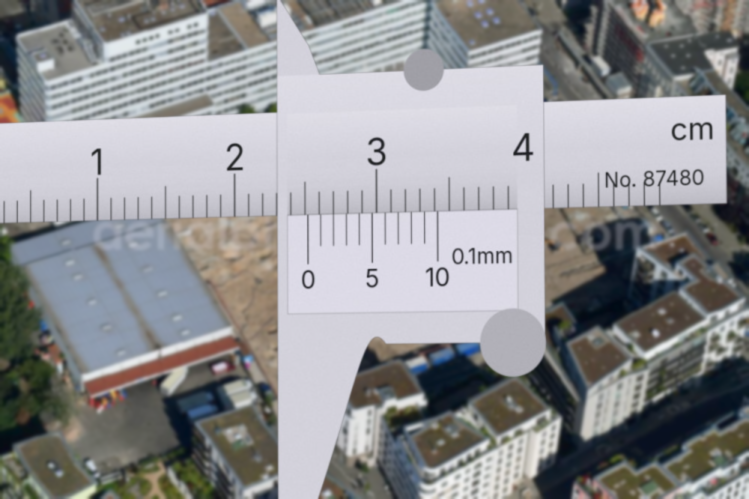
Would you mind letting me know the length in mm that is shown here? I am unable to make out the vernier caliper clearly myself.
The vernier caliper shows 25.2 mm
